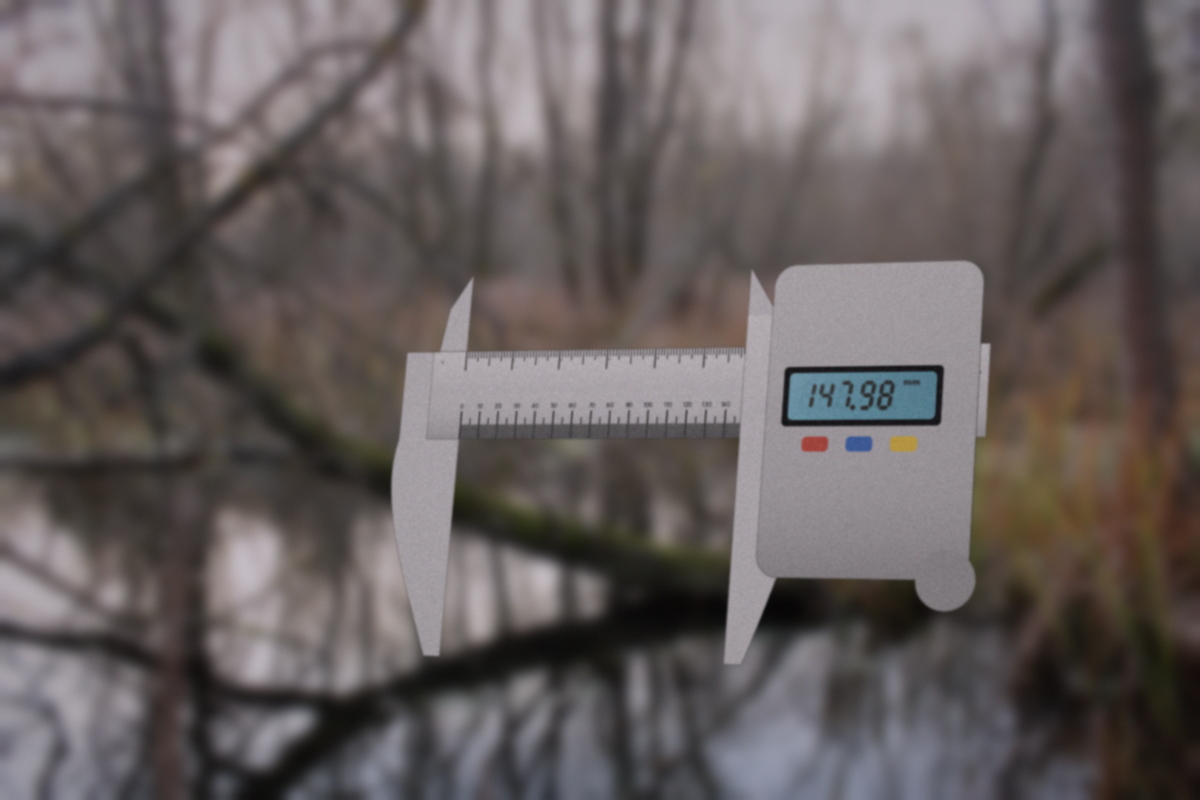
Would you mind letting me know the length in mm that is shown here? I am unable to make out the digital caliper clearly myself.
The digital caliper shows 147.98 mm
